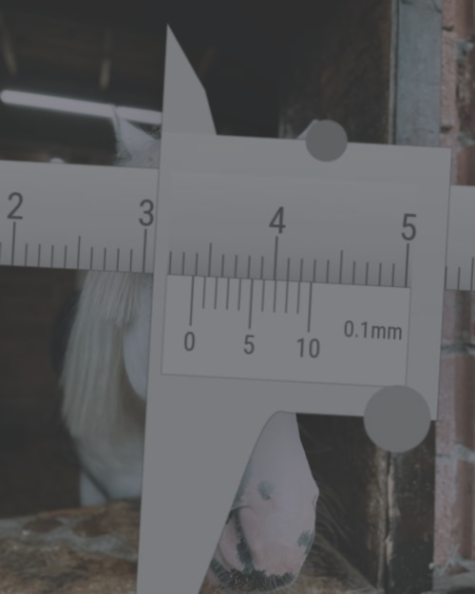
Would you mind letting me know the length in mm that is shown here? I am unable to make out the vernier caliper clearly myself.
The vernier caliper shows 33.8 mm
